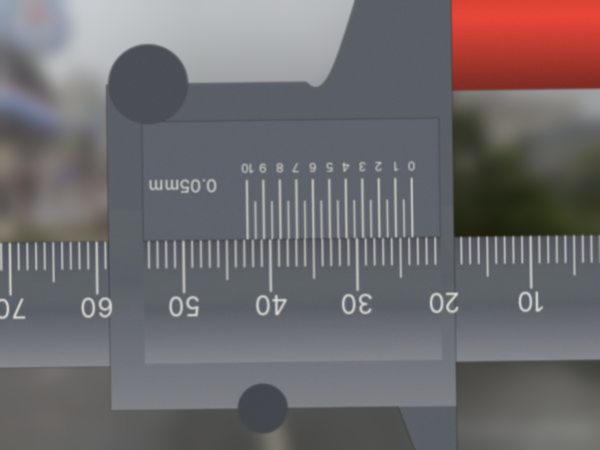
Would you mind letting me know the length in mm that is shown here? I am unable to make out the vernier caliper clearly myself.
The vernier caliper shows 23.6 mm
